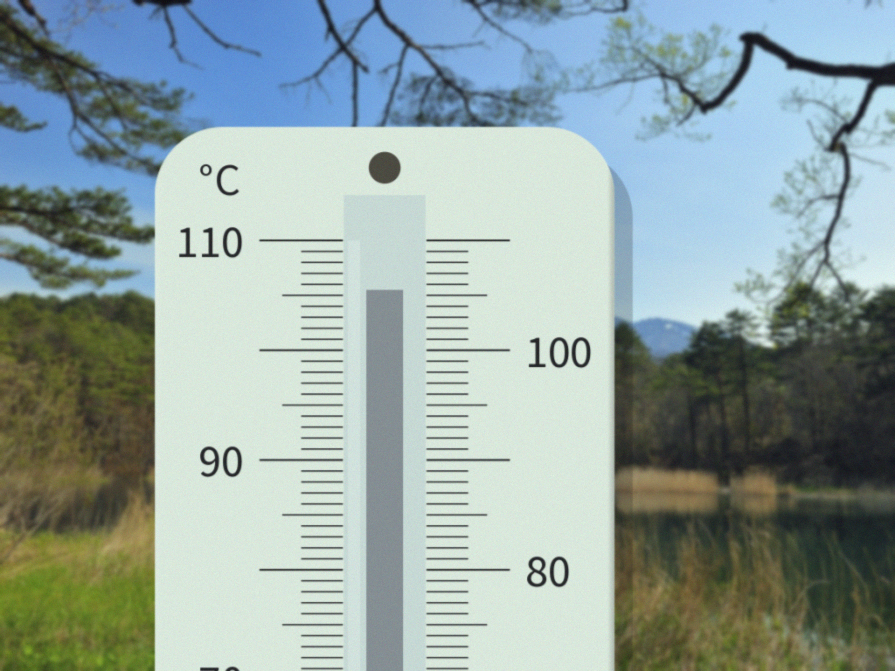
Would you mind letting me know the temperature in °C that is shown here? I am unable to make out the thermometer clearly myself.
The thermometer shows 105.5 °C
